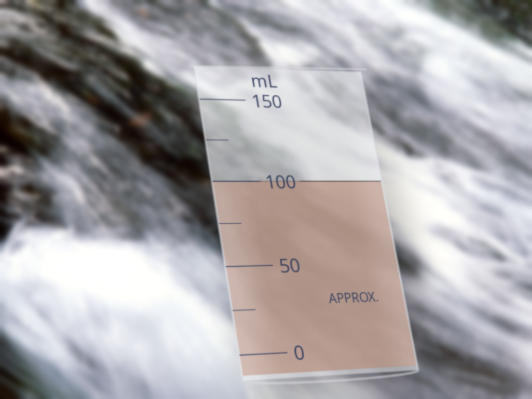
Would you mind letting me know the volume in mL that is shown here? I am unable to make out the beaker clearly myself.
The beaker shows 100 mL
